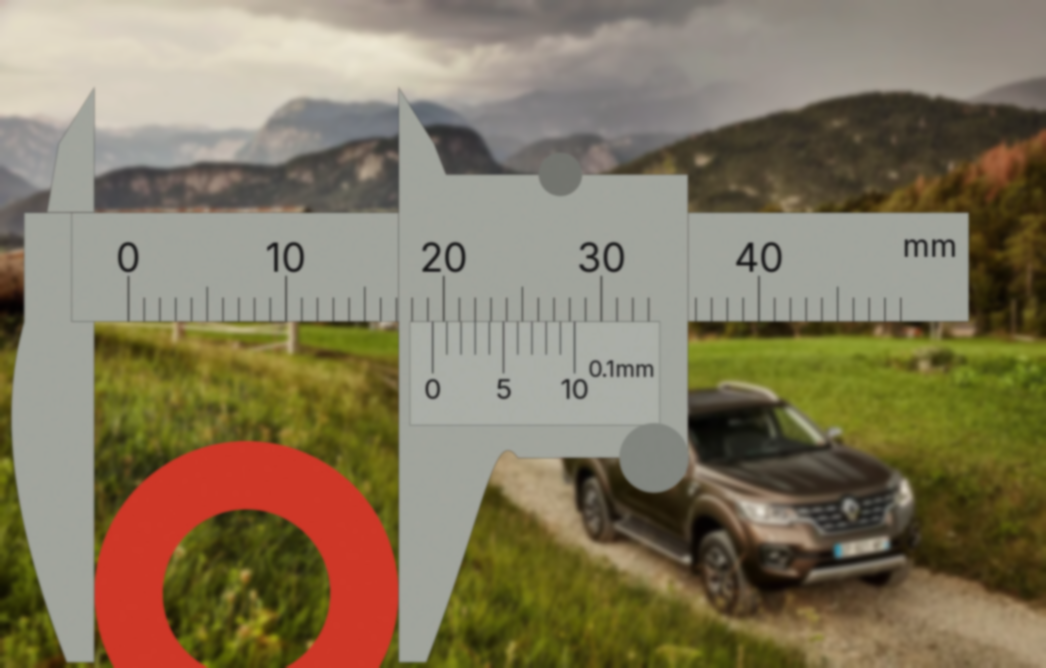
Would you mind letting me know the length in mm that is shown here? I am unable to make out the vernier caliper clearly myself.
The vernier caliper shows 19.3 mm
